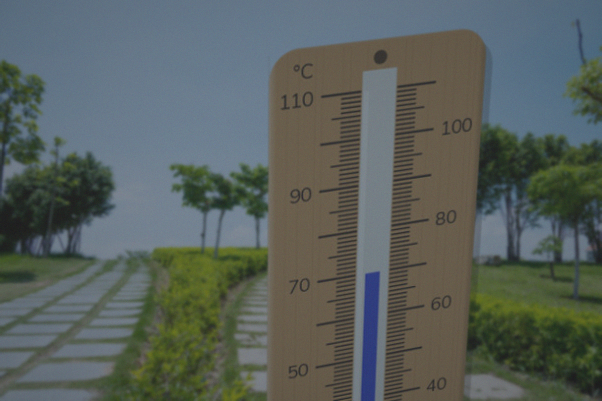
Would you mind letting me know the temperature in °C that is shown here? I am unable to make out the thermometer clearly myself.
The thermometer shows 70 °C
